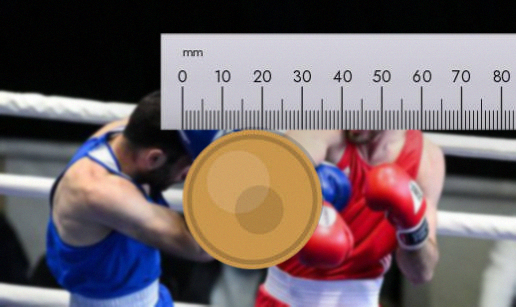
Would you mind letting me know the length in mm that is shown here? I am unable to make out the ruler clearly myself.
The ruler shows 35 mm
